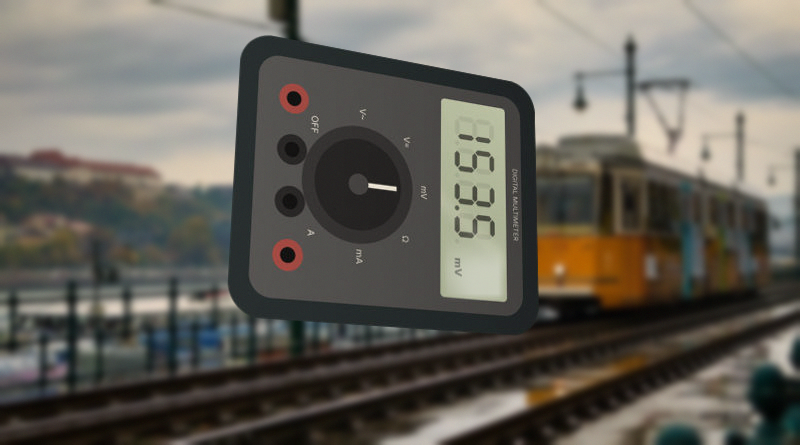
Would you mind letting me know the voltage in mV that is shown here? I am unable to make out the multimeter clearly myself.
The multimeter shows 153.5 mV
